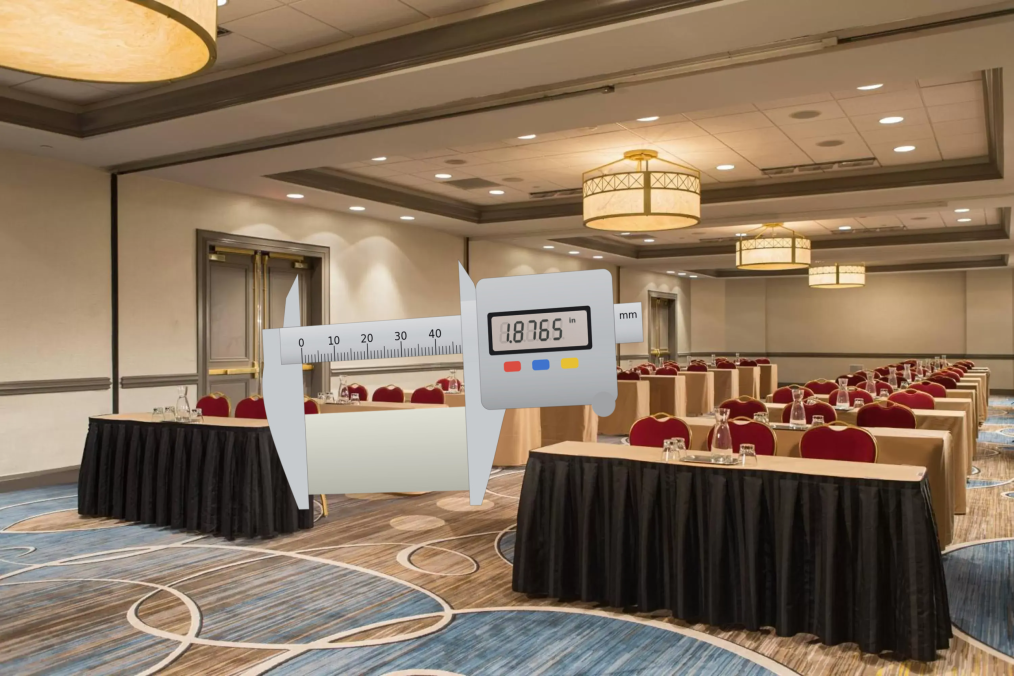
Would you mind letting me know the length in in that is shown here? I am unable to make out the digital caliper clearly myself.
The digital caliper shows 1.8765 in
